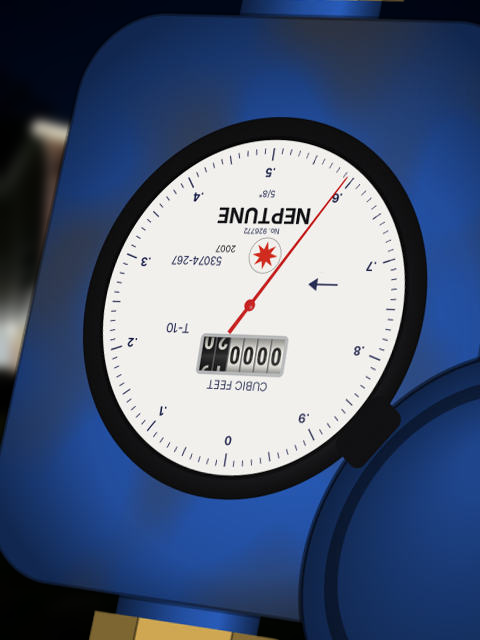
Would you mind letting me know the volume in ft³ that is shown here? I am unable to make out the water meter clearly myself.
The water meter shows 19.59 ft³
